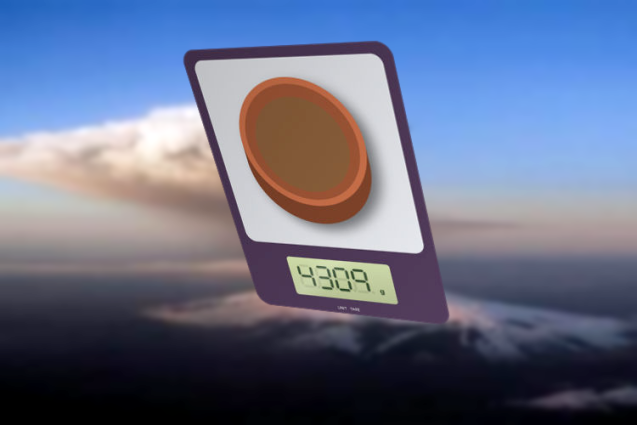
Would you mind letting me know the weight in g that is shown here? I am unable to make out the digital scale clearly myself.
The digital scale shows 4309 g
